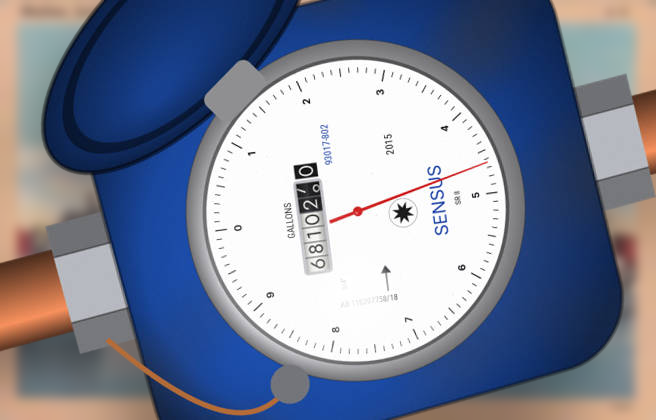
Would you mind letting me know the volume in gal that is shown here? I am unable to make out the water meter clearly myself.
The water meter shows 6810274.6 gal
